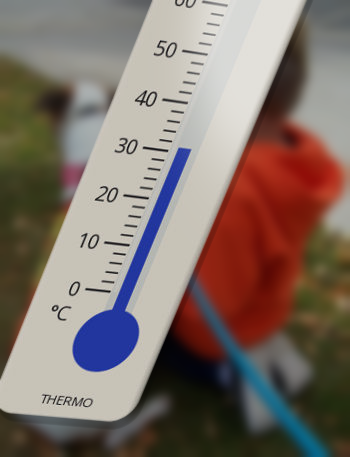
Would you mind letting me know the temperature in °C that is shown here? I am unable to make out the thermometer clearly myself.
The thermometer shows 31 °C
